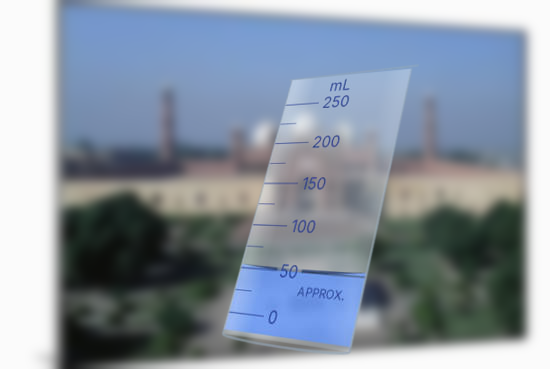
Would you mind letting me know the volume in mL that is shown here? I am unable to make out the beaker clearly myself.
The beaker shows 50 mL
